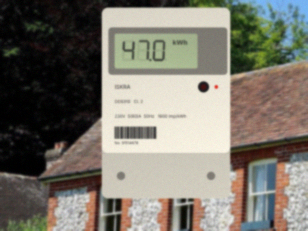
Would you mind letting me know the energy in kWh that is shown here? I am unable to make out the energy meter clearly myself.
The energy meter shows 47.0 kWh
